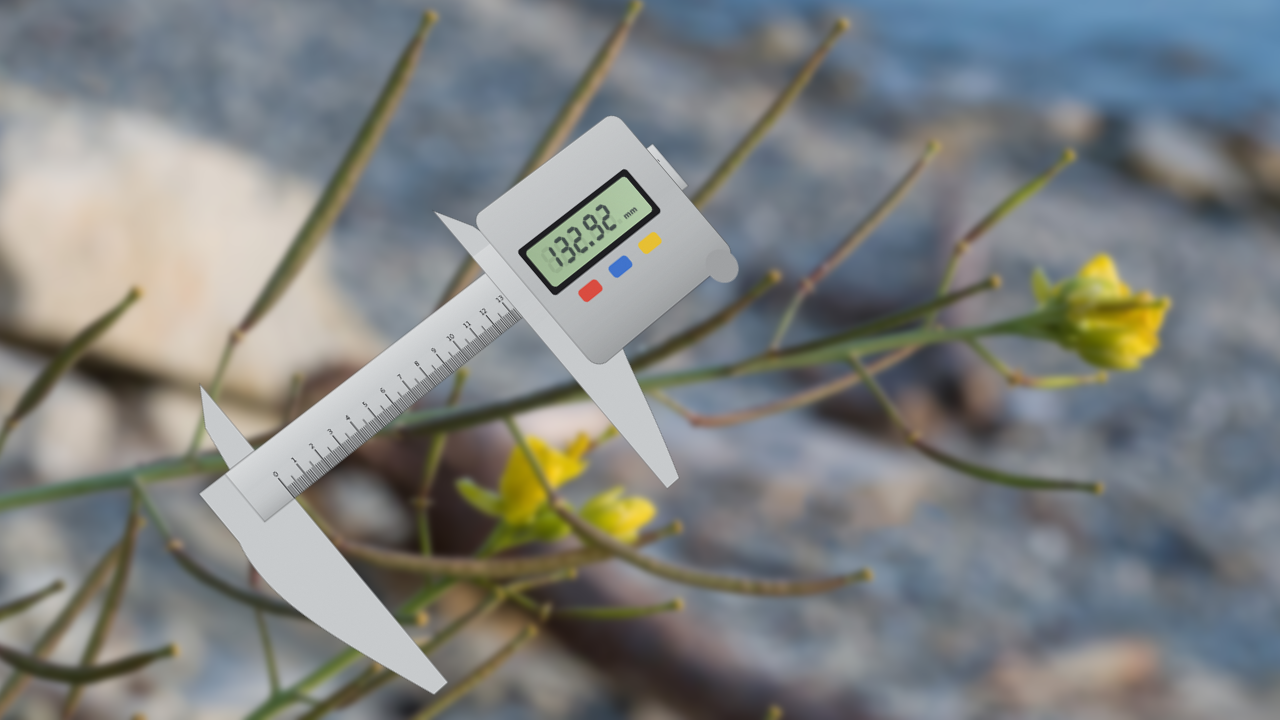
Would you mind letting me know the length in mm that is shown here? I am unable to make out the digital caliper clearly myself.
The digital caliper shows 132.92 mm
